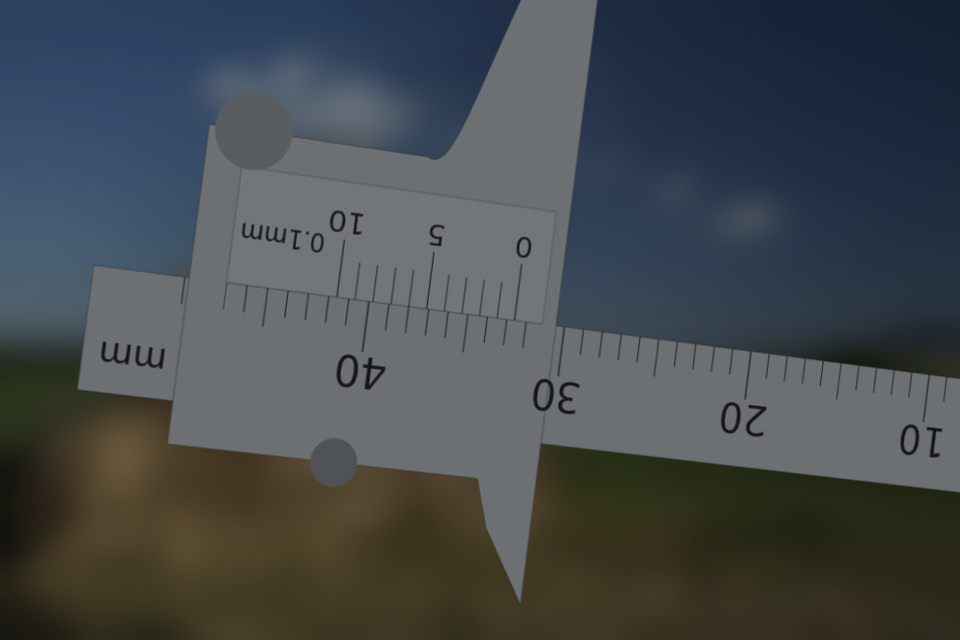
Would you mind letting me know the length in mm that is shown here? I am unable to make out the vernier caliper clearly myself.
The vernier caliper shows 32.6 mm
